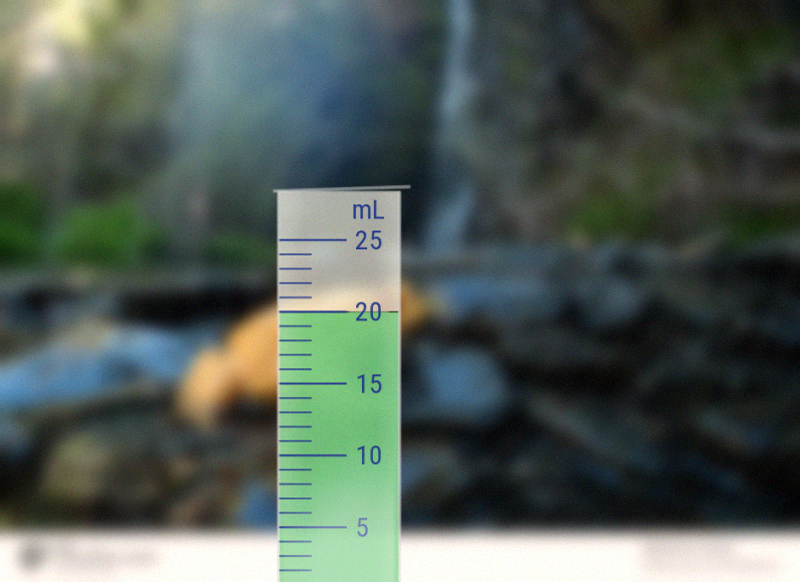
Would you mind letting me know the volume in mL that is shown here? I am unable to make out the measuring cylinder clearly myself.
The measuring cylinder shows 20 mL
